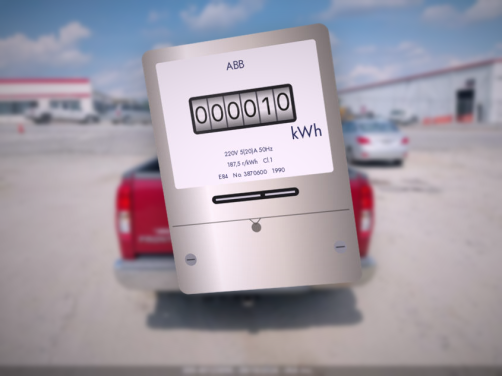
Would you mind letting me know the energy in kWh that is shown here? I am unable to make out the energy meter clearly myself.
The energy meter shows 10 kWh
